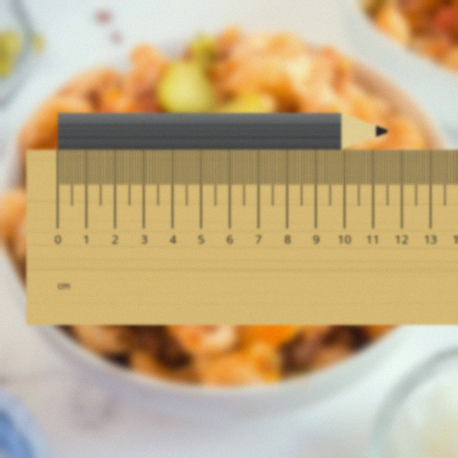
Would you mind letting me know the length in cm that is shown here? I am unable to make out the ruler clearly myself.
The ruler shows 11.5 cm
